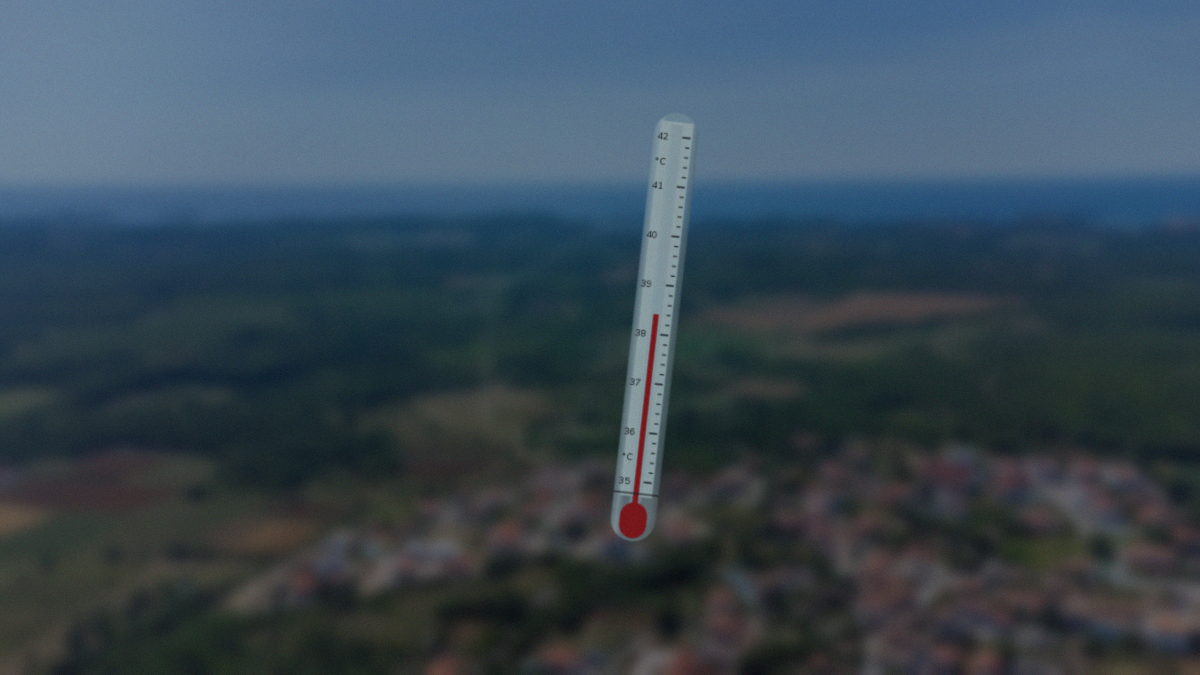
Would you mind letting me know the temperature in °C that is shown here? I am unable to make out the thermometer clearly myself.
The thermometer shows 38.4 °C
